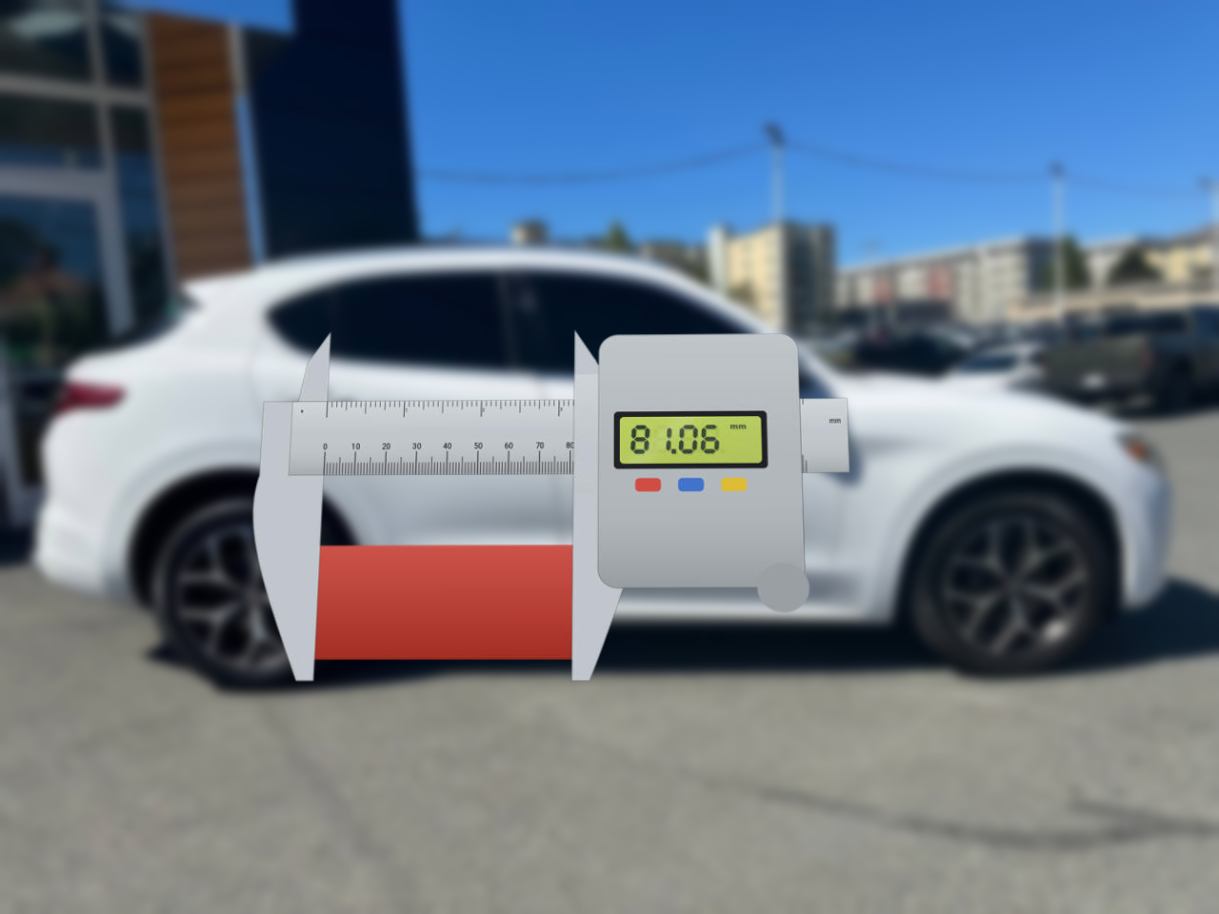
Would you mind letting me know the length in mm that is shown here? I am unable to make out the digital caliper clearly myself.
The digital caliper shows 81.06 mm
